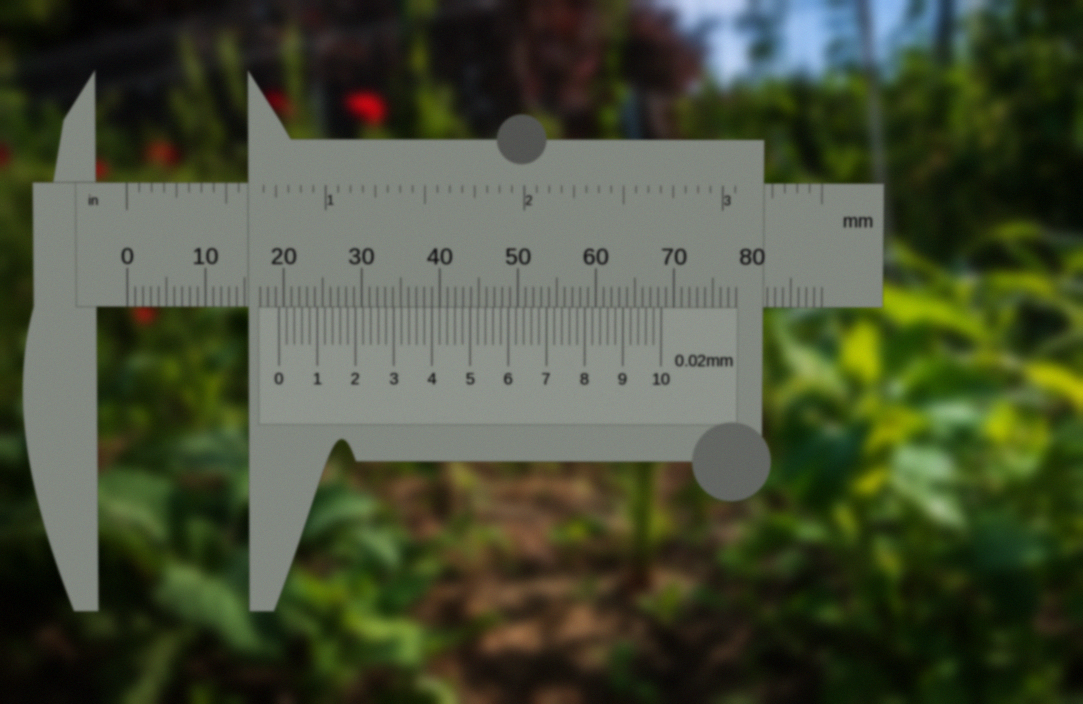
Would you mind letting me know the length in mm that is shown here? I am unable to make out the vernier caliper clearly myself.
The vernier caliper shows 19.4 mm
